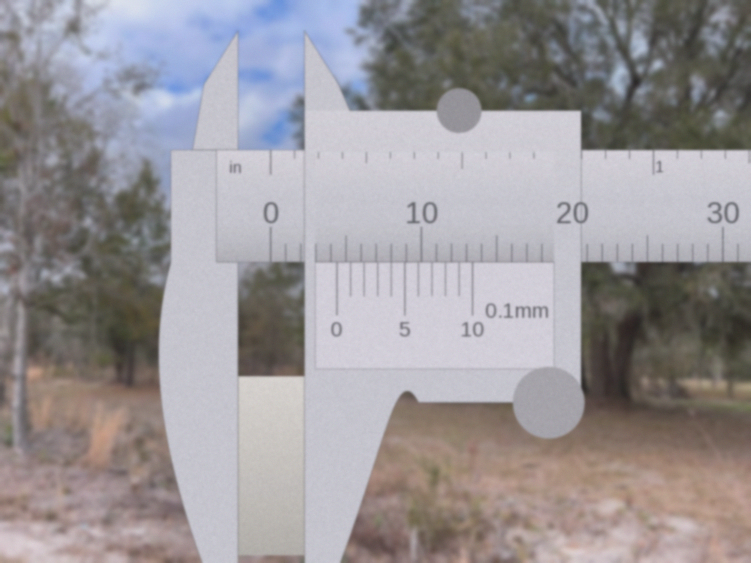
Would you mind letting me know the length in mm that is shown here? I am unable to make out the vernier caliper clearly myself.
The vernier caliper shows 4.4 mm
